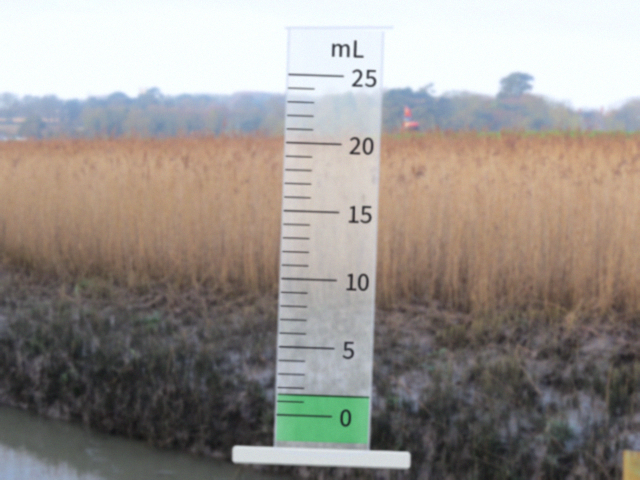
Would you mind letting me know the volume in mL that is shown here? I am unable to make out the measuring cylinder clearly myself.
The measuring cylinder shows 1.5 mL
